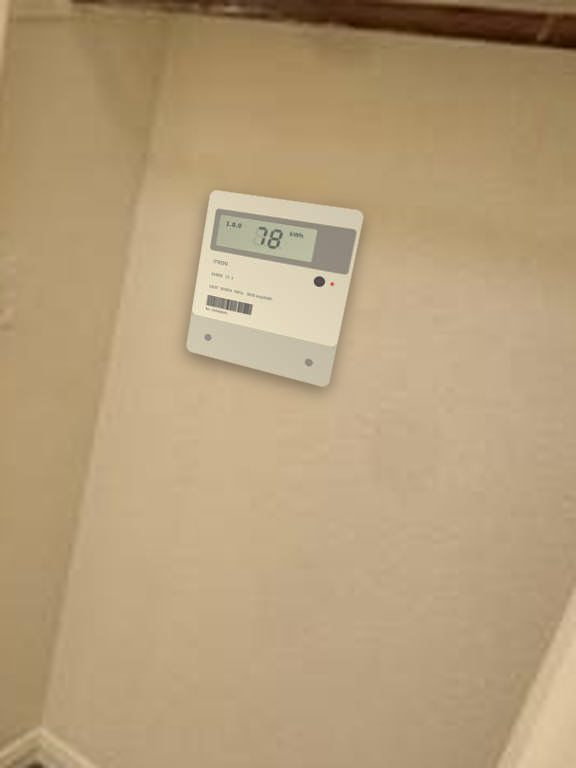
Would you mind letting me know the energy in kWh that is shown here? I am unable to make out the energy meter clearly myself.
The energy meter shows 78 kWh
